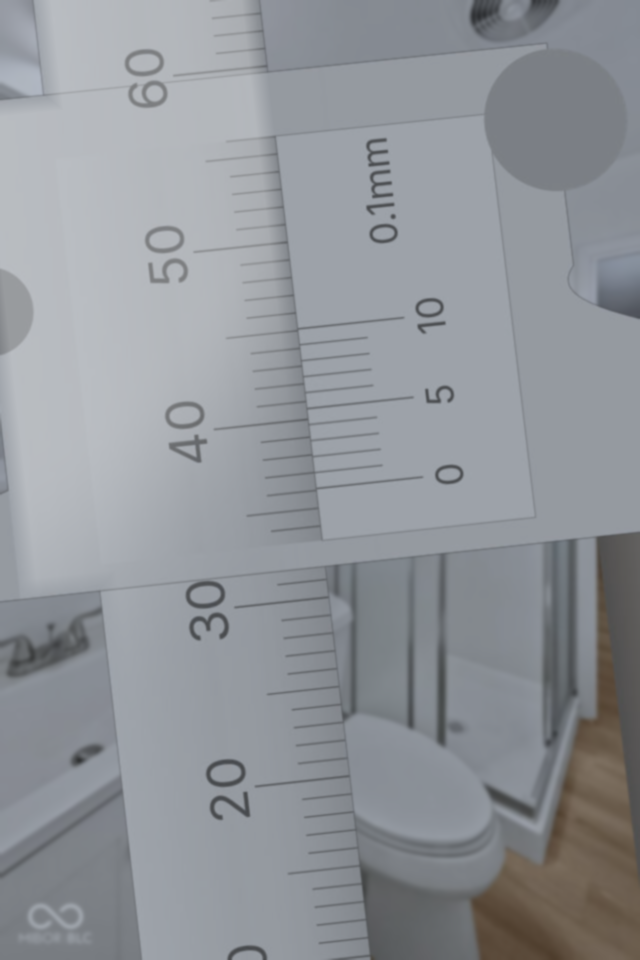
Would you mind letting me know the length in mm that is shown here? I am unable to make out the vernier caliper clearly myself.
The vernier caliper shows 36.1 mm
